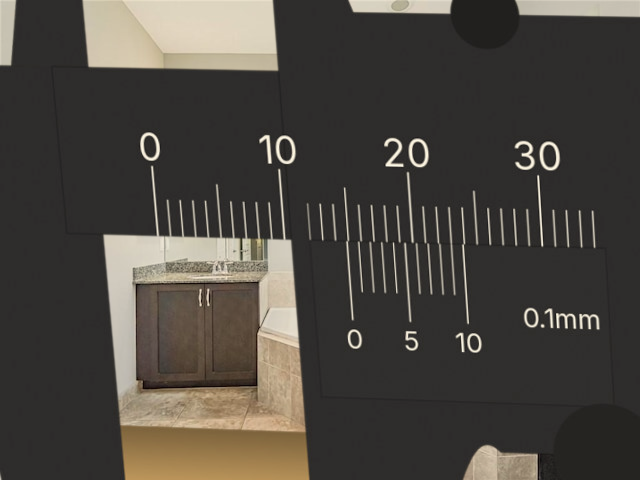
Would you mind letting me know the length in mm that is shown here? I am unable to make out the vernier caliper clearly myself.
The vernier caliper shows 14.9 mm
